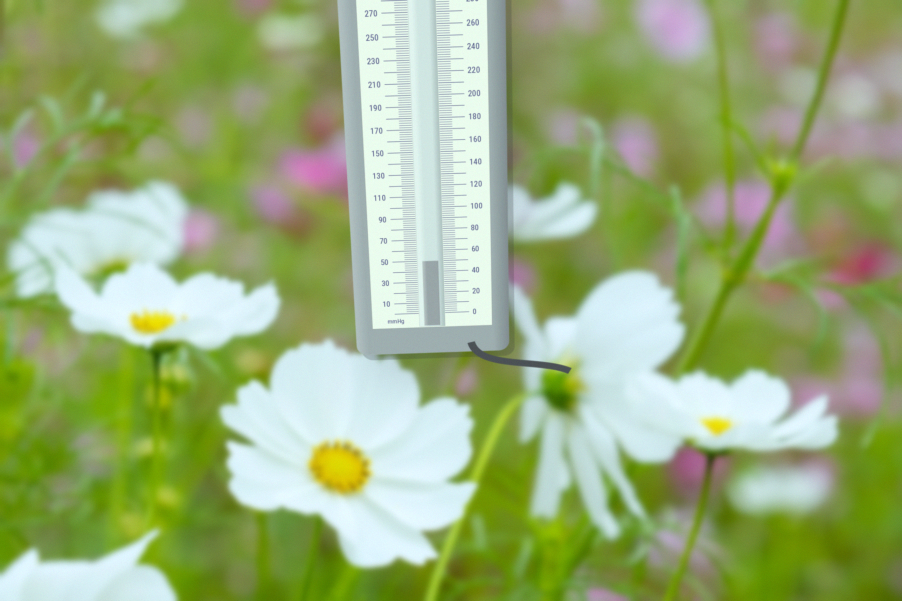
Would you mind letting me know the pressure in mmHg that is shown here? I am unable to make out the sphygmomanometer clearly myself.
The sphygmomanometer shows 50 mmHg
